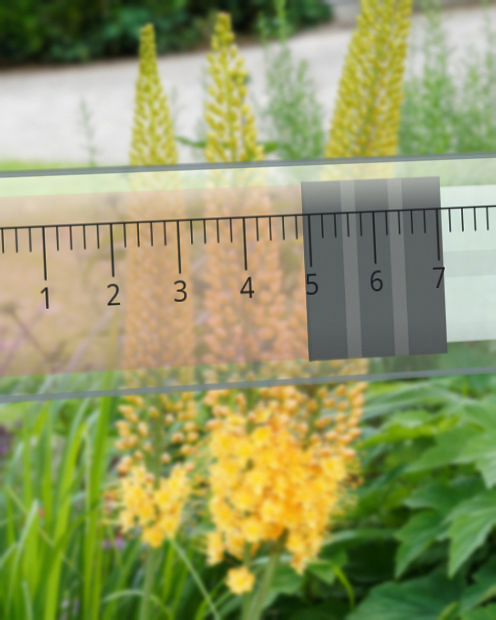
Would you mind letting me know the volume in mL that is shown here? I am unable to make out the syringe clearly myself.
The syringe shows 4.9 mL
